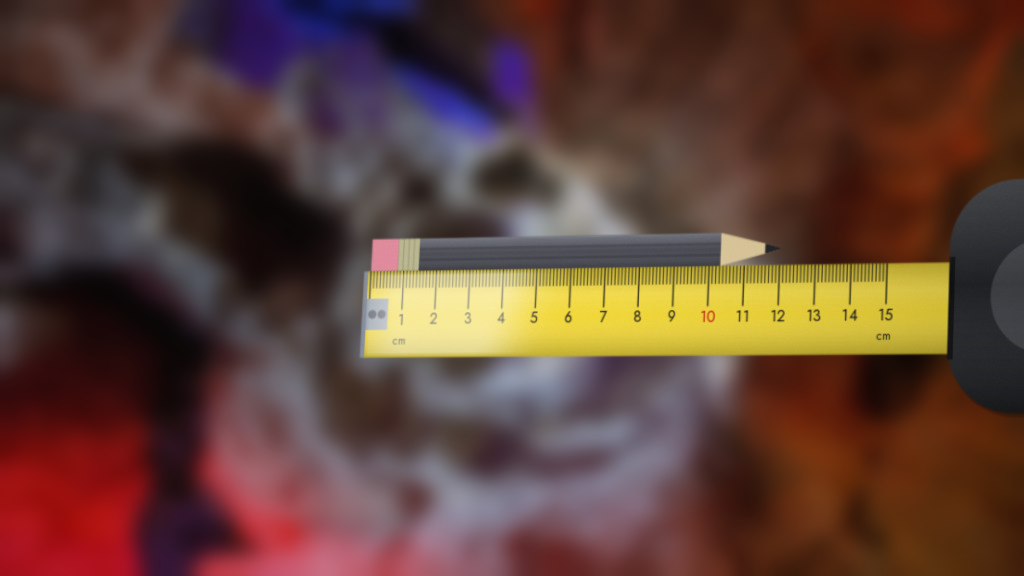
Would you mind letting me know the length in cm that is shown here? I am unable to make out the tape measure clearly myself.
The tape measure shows 12 cm
